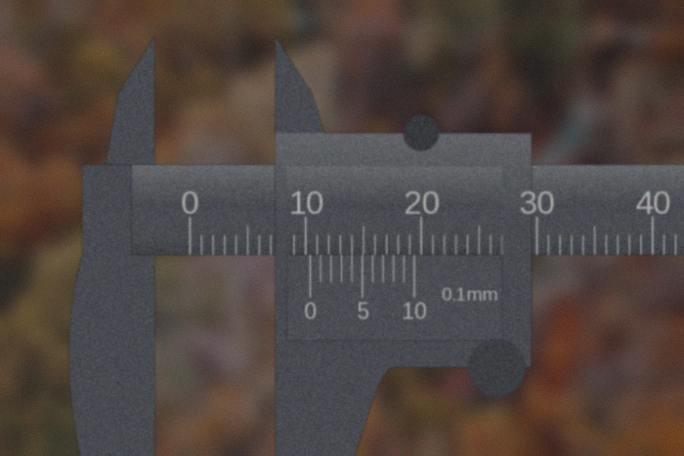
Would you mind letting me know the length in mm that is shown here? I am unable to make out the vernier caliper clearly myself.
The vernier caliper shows 10.4 mm
